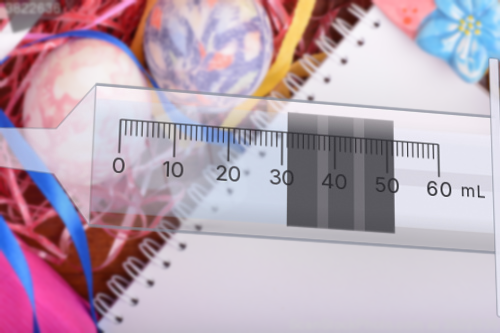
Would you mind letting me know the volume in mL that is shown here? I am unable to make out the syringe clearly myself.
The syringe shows 31 mL
